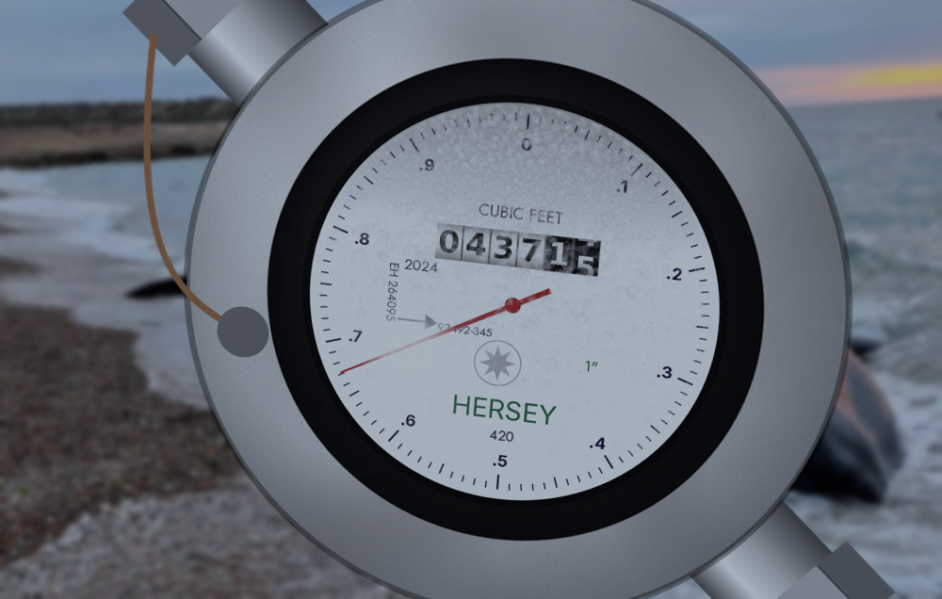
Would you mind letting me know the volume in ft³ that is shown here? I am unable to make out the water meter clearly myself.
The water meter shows 43714.67 ft³
